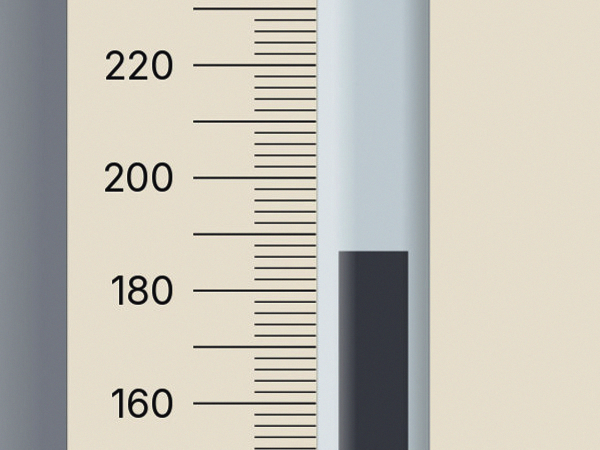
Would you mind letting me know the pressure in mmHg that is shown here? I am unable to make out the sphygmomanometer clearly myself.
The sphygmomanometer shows 187 mmHg
